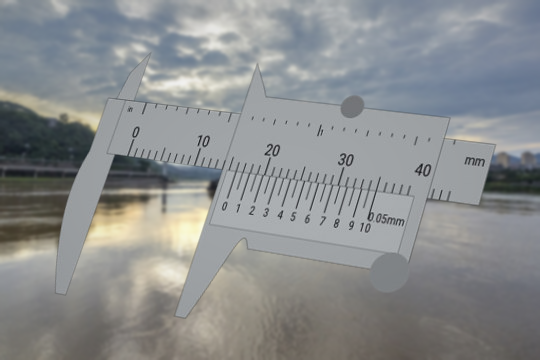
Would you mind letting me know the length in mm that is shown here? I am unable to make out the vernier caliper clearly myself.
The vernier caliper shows 16.0 mm
